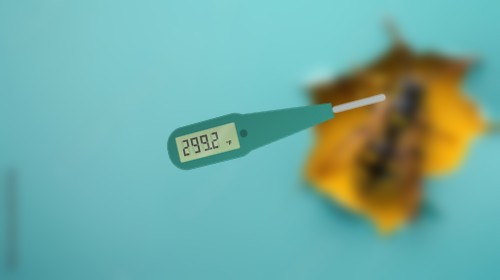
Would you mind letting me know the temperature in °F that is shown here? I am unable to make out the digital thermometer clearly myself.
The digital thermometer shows 299.2 °F
